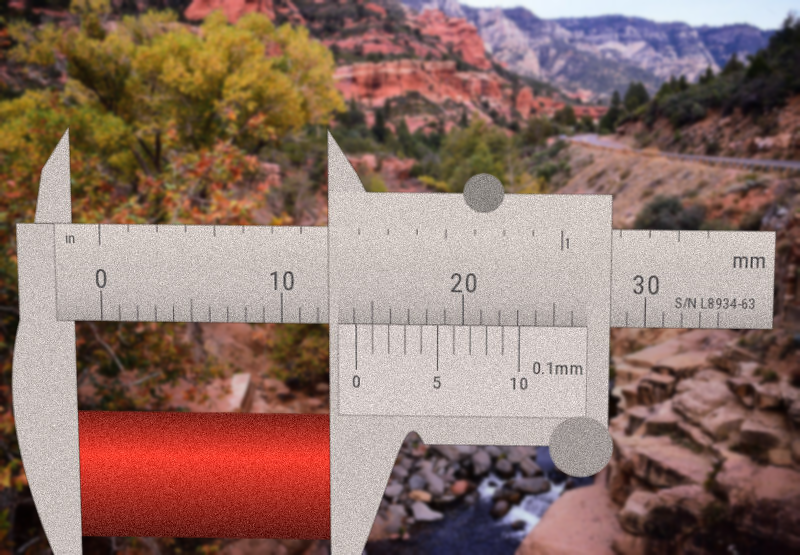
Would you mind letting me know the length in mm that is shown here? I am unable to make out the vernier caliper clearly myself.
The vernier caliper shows 14.1 mm
